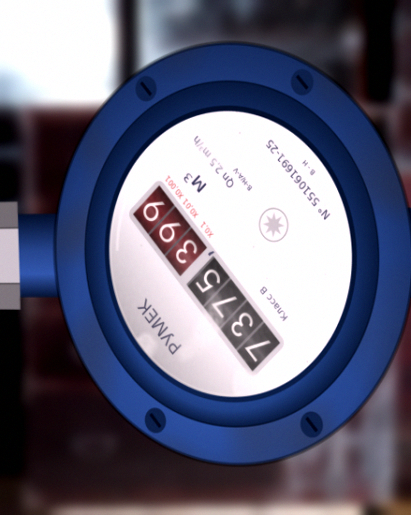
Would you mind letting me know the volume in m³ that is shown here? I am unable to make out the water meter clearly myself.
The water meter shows 7375.399 m³
